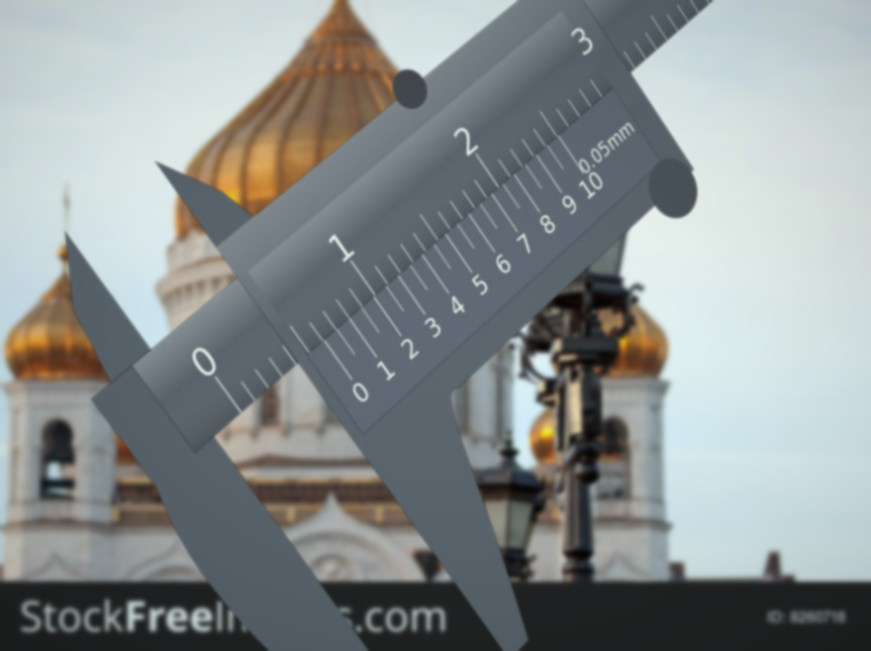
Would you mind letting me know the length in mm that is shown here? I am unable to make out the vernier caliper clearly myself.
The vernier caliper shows 6.1 mm
